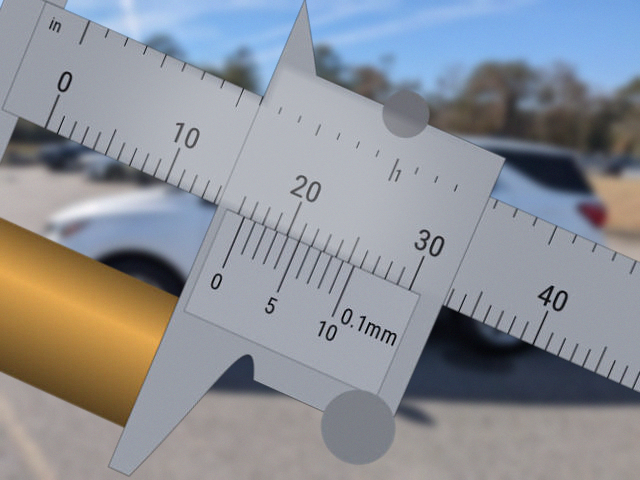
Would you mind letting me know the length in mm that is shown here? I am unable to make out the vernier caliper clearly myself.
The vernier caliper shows 16.5 mm
